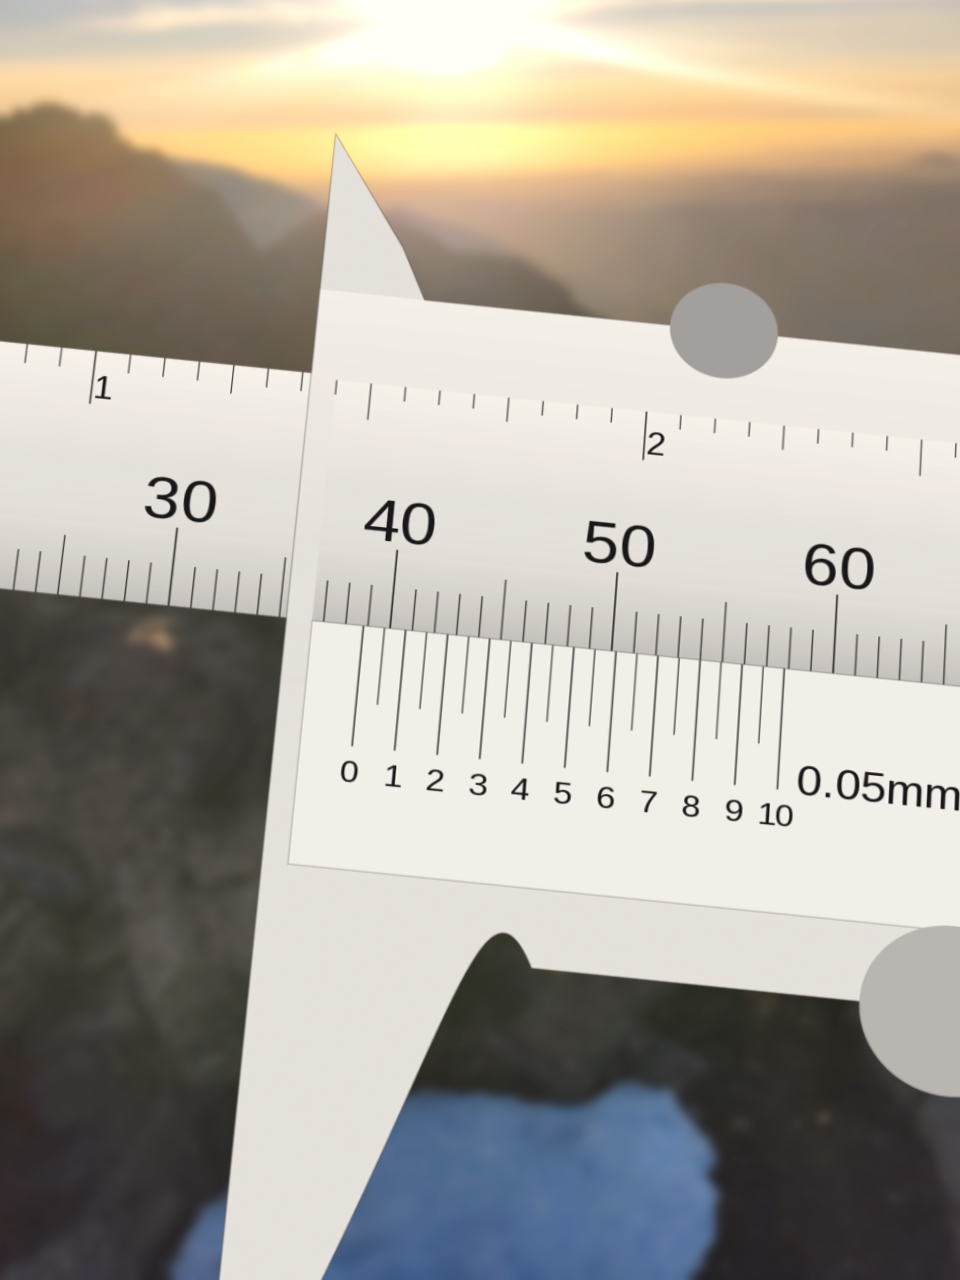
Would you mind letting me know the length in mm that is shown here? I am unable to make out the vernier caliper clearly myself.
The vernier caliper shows 38.8 mm
